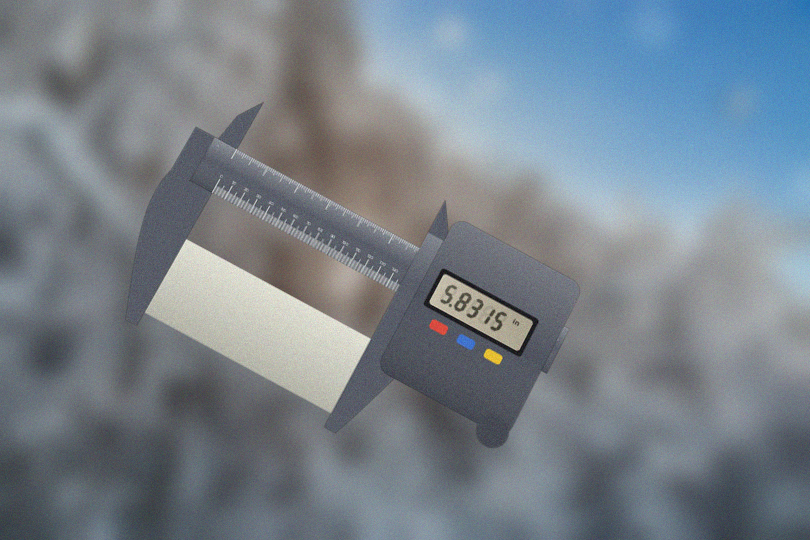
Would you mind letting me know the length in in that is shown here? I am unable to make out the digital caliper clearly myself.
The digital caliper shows 5.8315 in
